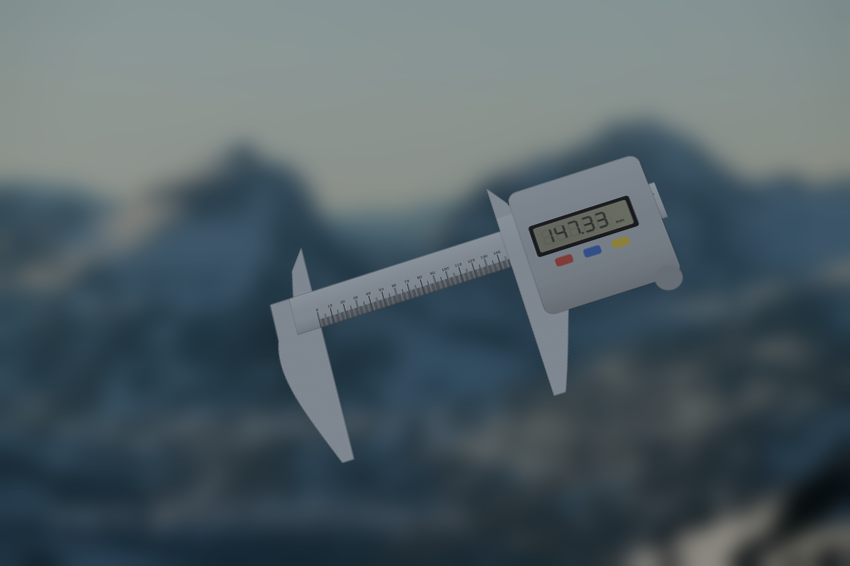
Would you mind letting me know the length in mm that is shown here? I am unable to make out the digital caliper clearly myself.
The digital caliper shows 147.33 mm
